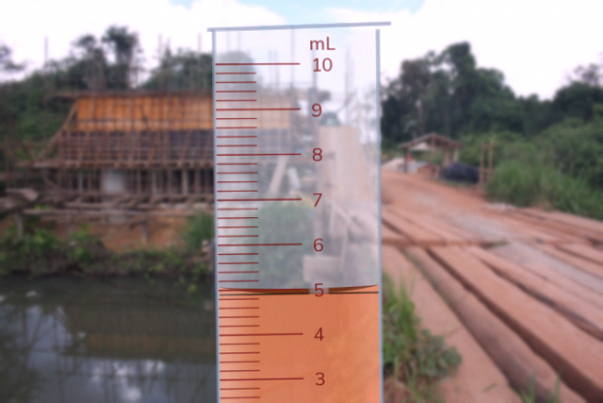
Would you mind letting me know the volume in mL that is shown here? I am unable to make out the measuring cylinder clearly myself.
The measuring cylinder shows 4.9 mL
